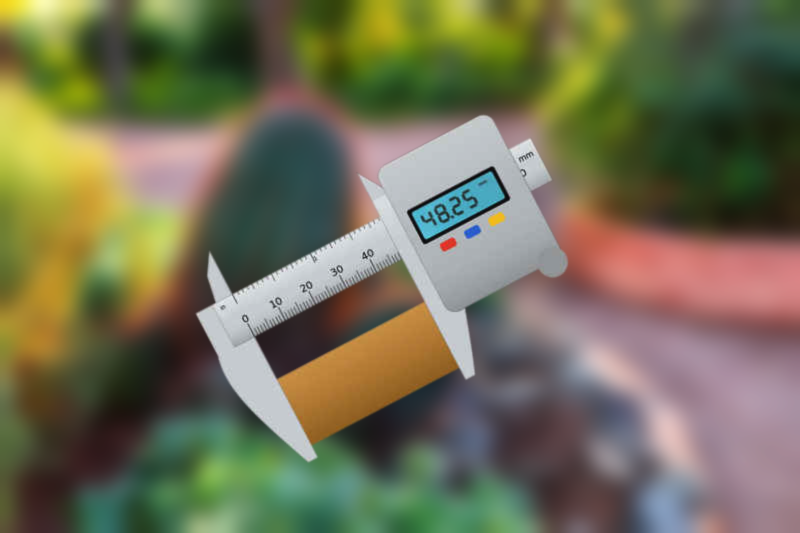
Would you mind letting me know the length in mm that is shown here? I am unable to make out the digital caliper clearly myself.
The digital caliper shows 48.25 mm
